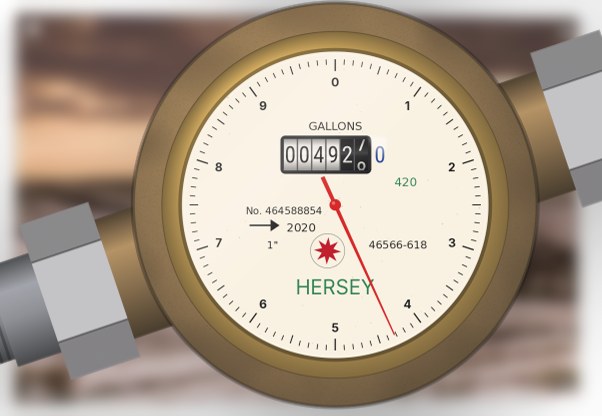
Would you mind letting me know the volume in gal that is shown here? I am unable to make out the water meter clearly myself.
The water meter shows 49274.3 gal
